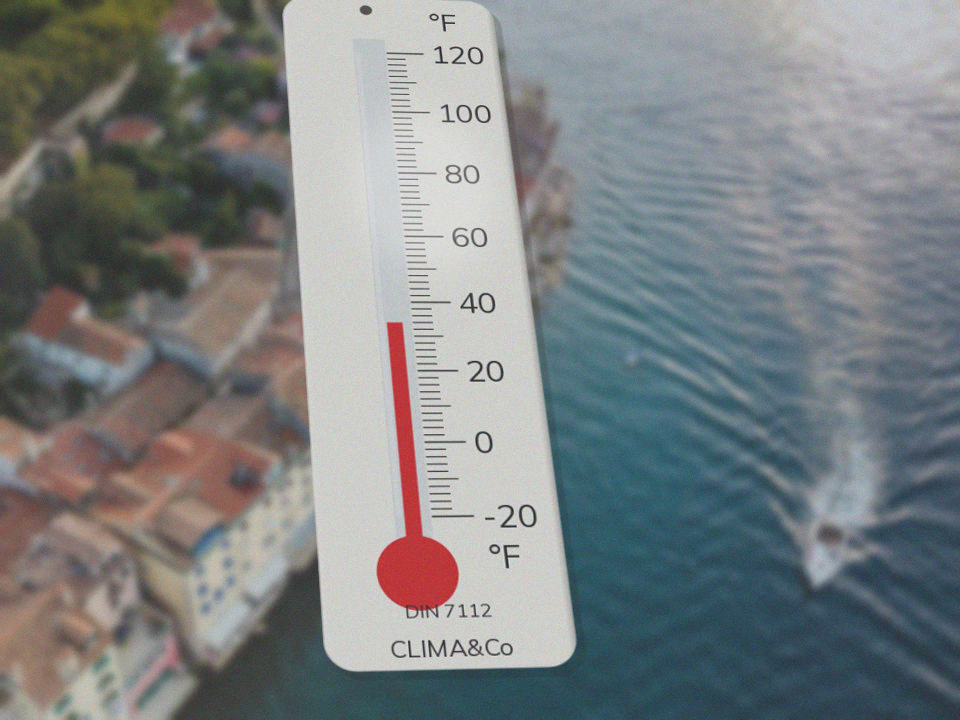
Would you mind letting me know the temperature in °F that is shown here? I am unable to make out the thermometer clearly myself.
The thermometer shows 34 °F
